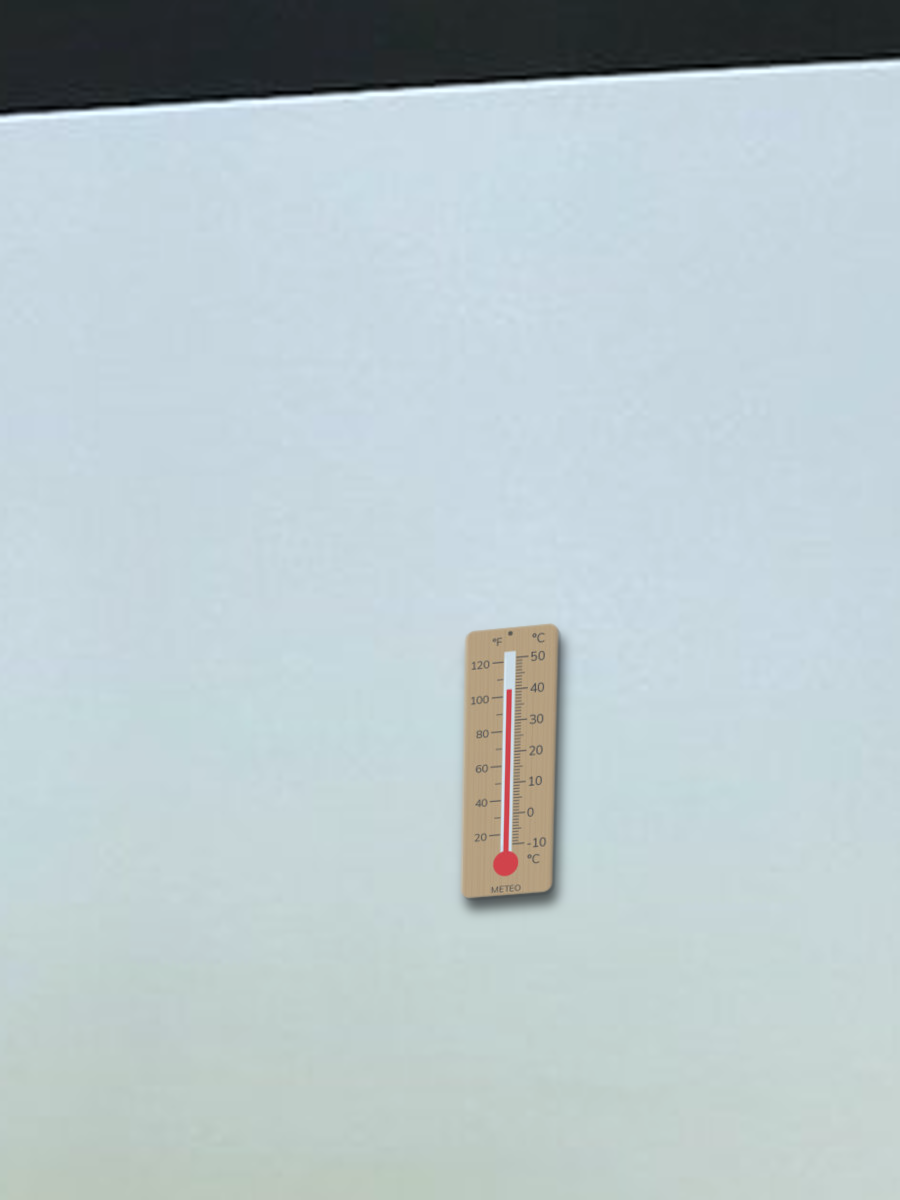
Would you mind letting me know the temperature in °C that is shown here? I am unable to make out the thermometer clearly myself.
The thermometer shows 40 °C
